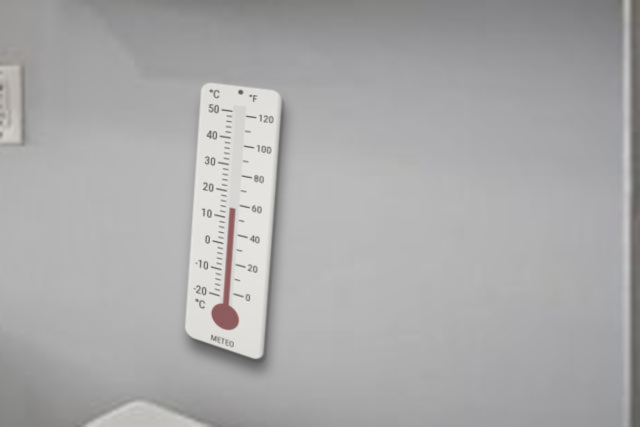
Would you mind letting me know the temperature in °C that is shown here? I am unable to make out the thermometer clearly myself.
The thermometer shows 14 °C
